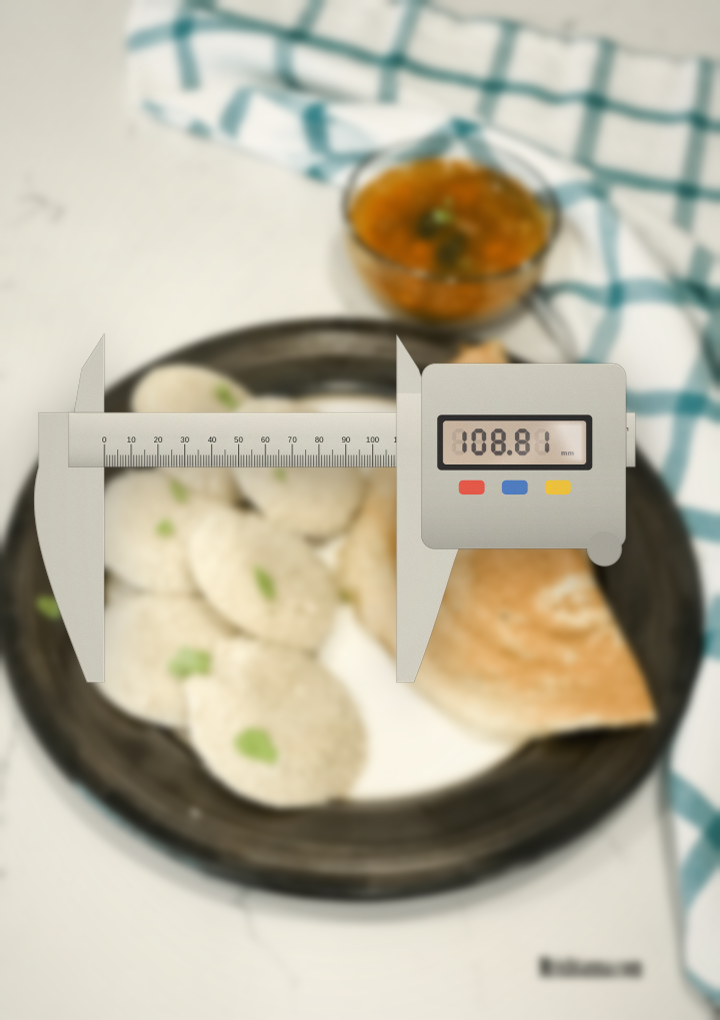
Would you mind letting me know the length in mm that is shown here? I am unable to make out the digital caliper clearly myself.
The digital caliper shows 108.81 mm
